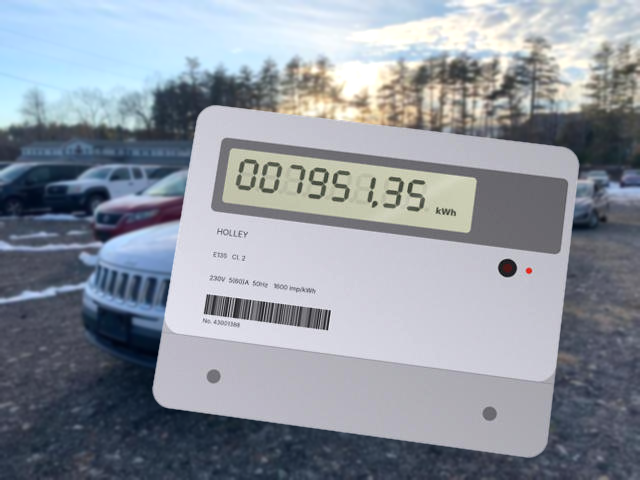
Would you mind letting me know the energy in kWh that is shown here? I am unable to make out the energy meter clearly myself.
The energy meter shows 7951.35 kWh
